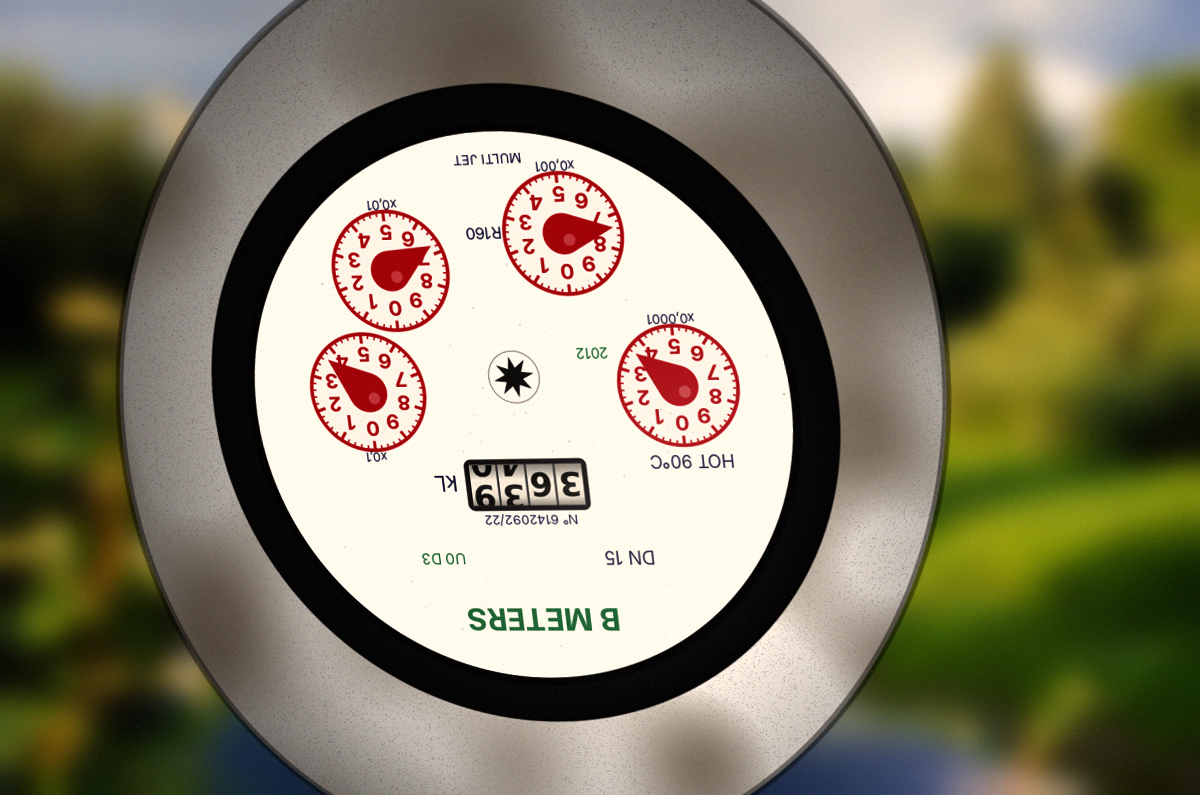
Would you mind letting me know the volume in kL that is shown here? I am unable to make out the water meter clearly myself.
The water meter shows 3639.3673 kL
